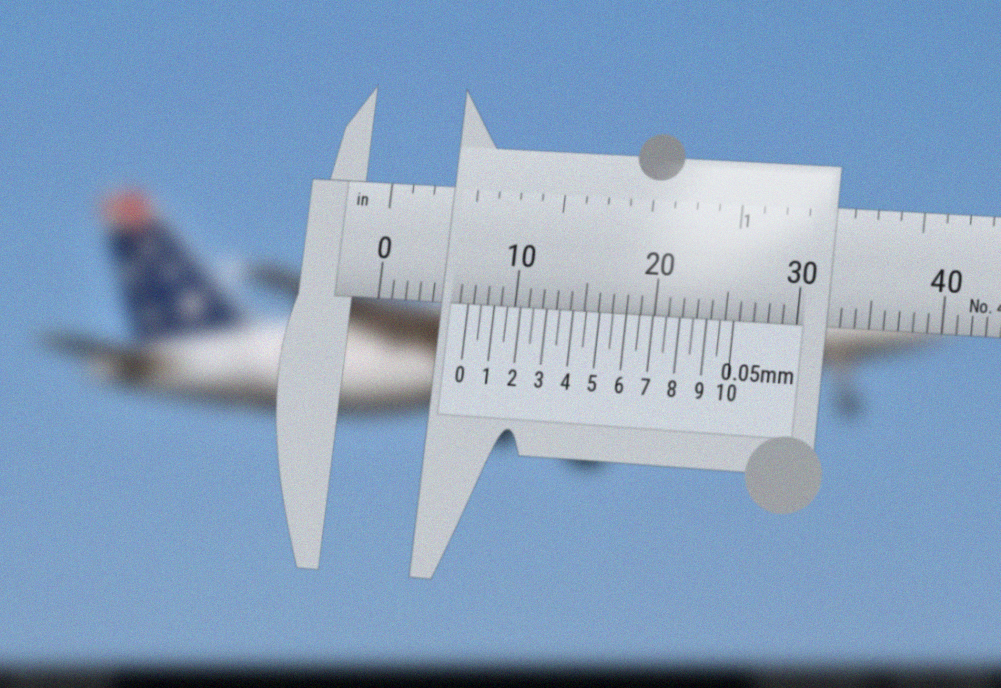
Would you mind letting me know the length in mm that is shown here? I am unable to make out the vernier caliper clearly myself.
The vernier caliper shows 6.6 mm
